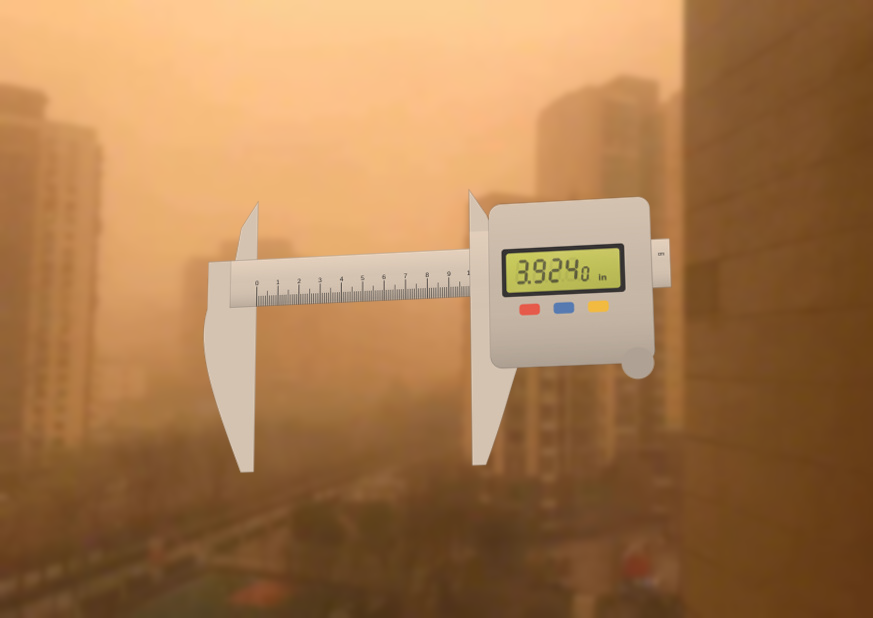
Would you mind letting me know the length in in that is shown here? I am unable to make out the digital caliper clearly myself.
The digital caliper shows 3.9240 in
